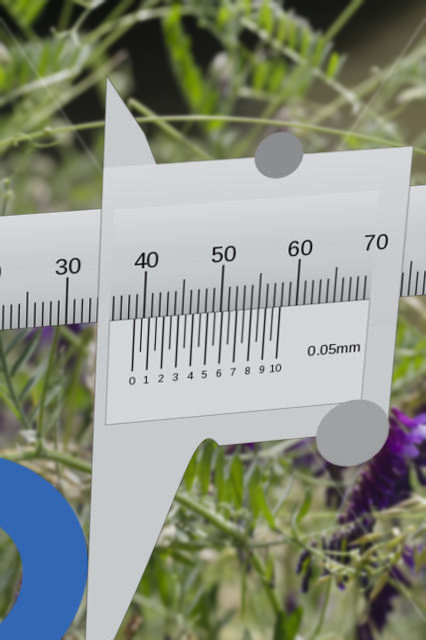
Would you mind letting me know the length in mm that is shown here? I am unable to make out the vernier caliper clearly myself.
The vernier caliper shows 38.8 mm
